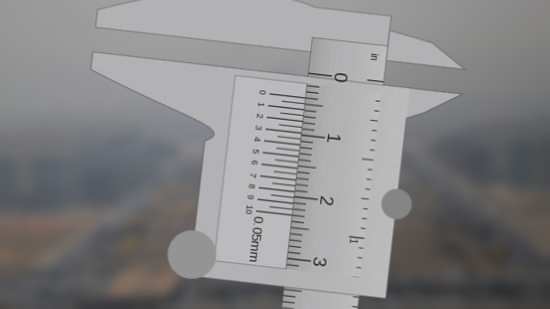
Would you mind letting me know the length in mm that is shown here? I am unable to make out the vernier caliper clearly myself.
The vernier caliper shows 4.0 mm
